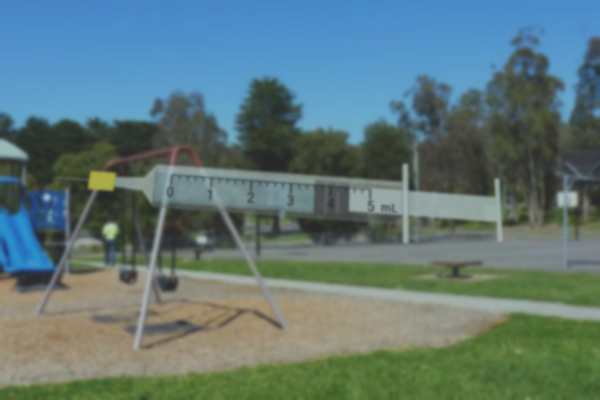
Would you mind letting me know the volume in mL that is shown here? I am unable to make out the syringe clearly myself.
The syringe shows 3.6 mL
